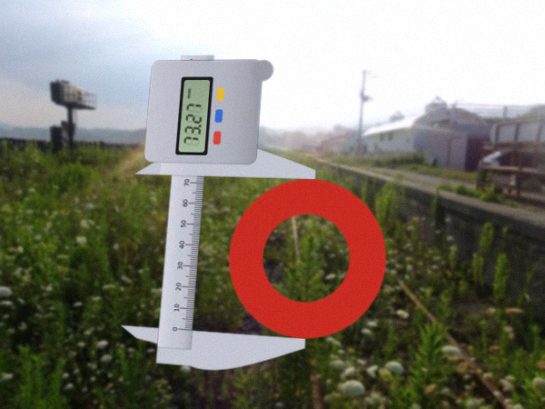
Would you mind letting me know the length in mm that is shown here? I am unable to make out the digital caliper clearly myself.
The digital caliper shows 73.27 mm
